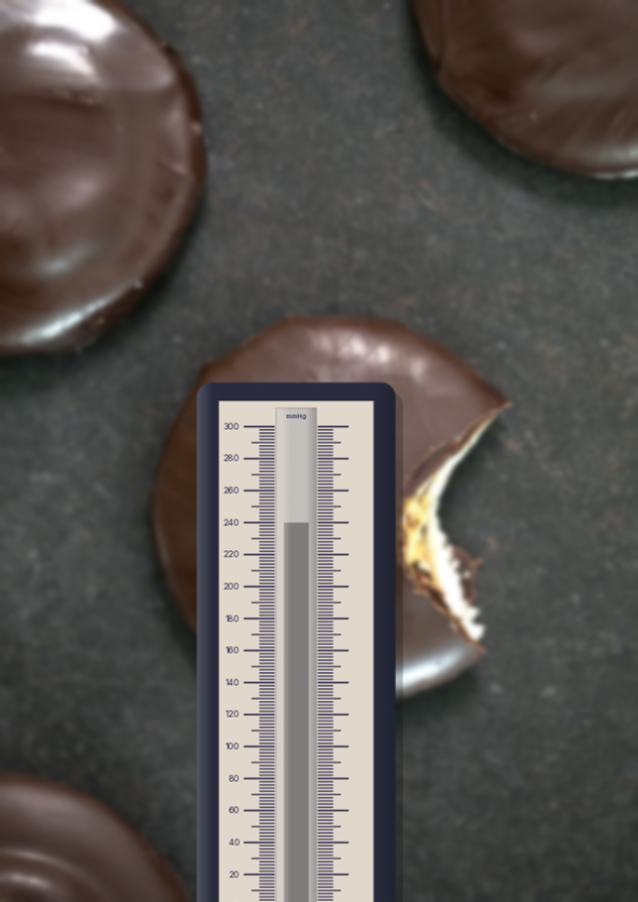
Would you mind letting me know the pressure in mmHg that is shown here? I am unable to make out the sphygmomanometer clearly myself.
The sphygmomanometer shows 240 mmHg
